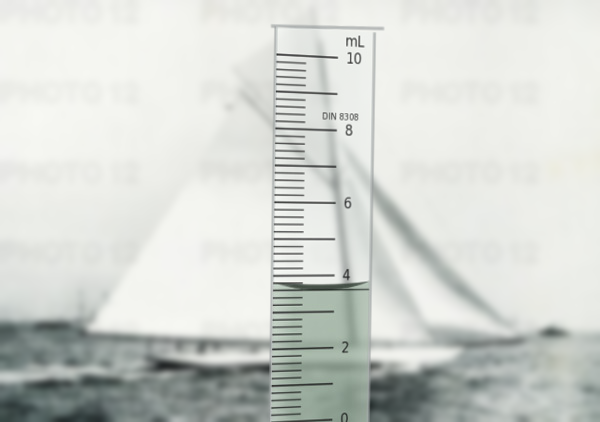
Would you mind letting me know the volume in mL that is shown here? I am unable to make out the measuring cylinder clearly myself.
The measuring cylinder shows 3.6 mL
